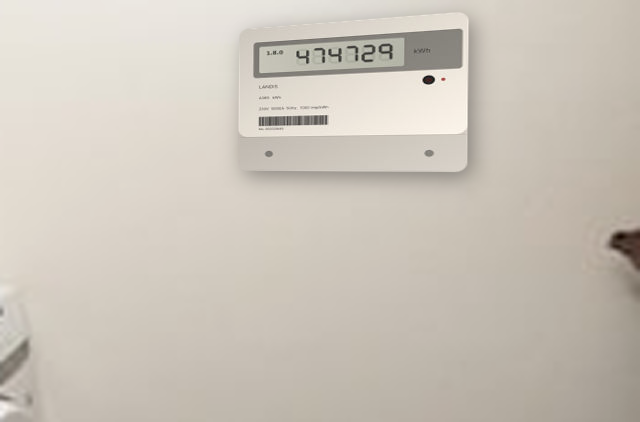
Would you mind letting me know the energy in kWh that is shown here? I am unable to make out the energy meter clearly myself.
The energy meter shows 474729 kWh
